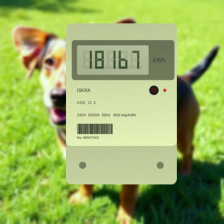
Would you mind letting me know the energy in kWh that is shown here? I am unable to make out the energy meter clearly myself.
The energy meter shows 18167 kWh
